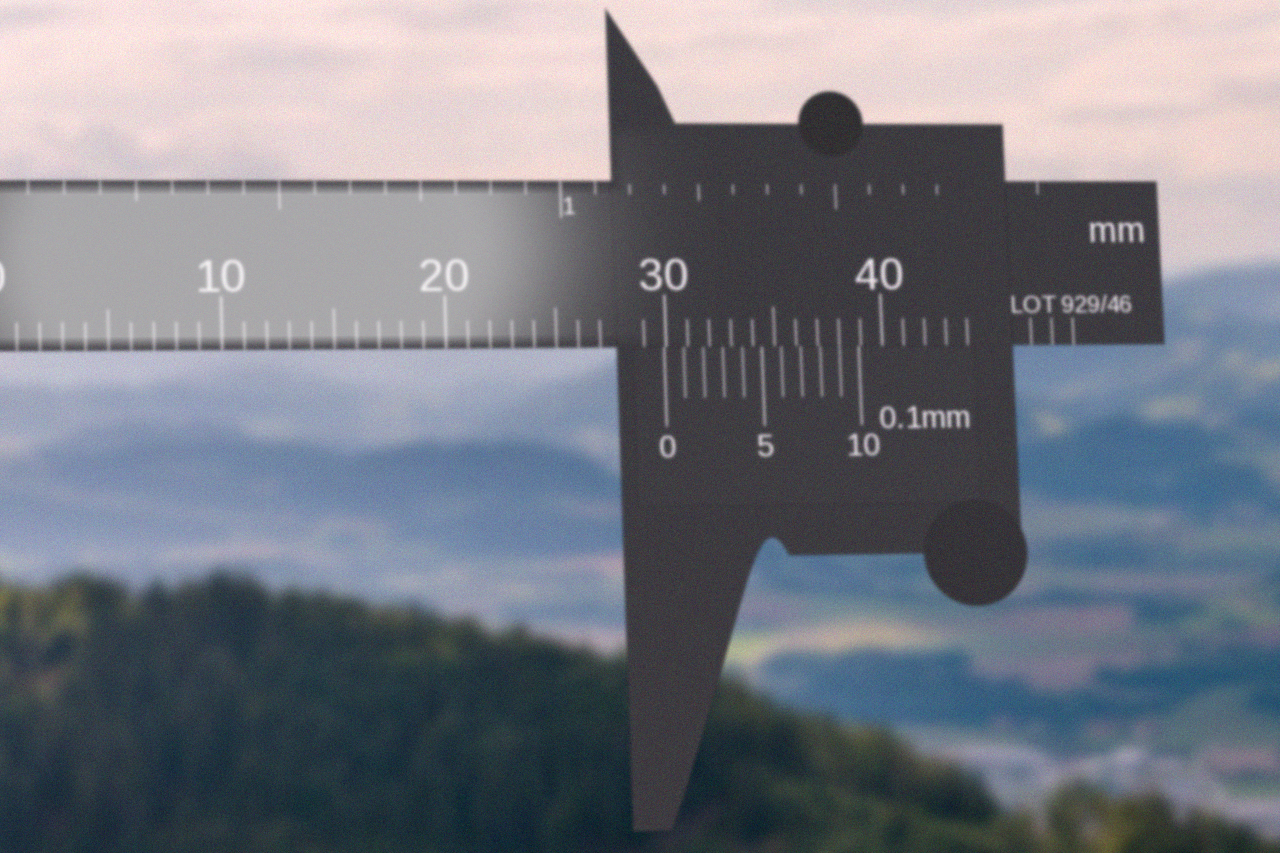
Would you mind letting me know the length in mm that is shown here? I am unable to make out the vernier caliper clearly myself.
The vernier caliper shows 29.9 mm
